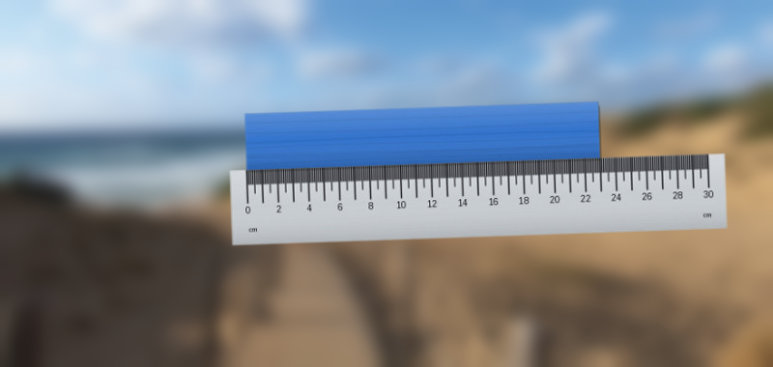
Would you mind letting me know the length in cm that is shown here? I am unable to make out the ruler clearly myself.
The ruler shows 23 cm
